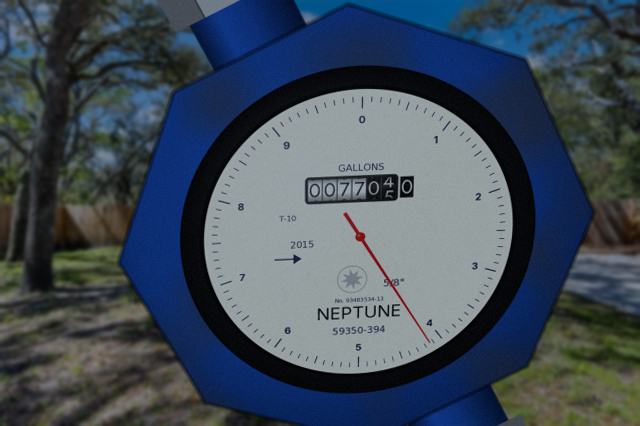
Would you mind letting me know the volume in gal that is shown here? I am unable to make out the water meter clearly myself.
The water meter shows 77044.1 gal
